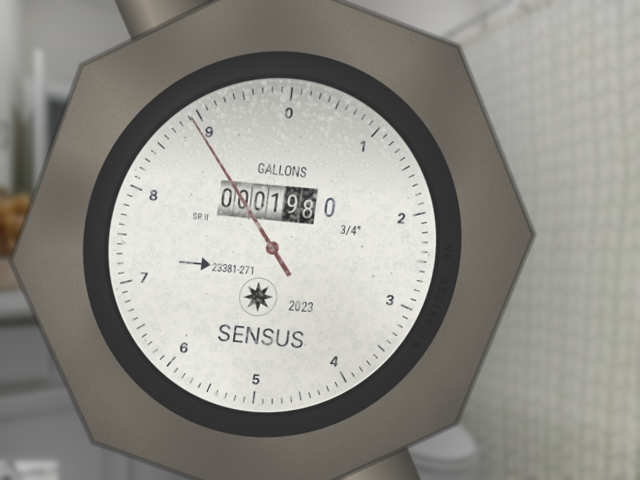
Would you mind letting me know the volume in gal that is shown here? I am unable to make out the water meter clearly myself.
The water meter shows 1978.9 gal
